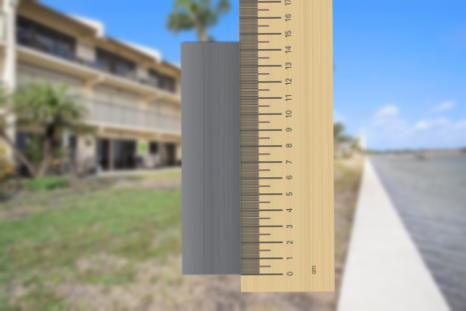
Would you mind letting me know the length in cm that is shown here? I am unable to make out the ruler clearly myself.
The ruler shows 14.5 cm
